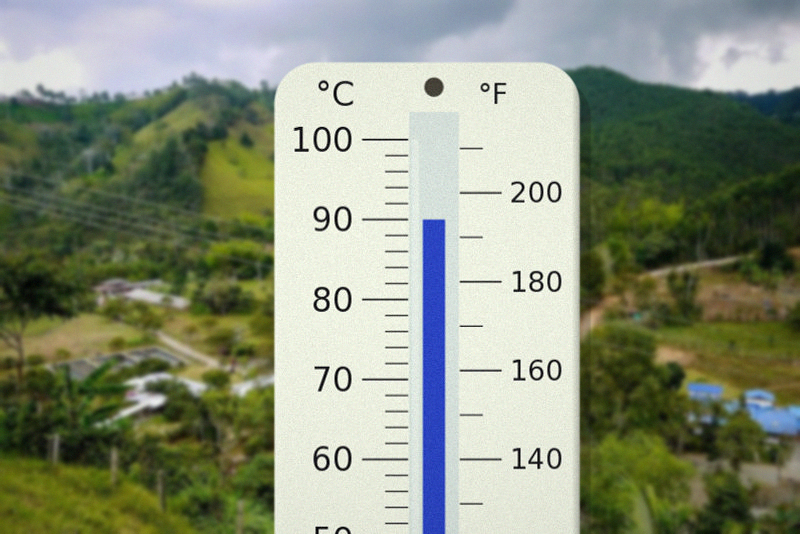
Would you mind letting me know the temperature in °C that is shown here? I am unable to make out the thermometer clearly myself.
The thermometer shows 90 °C
